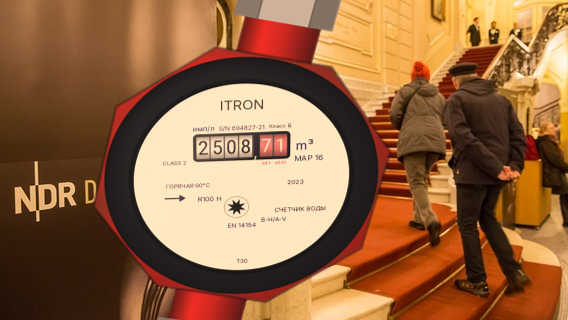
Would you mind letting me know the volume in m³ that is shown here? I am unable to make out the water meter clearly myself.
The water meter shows 2508.71 m³
